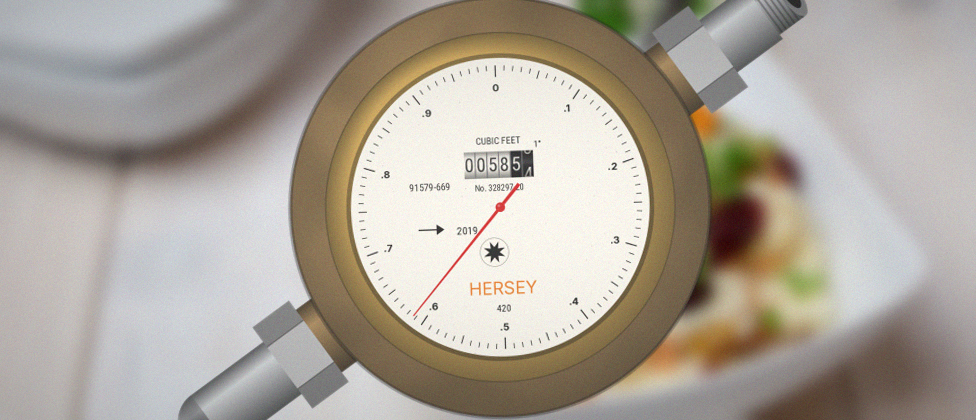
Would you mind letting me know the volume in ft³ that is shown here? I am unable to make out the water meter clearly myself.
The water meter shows 5853.61 ft³
